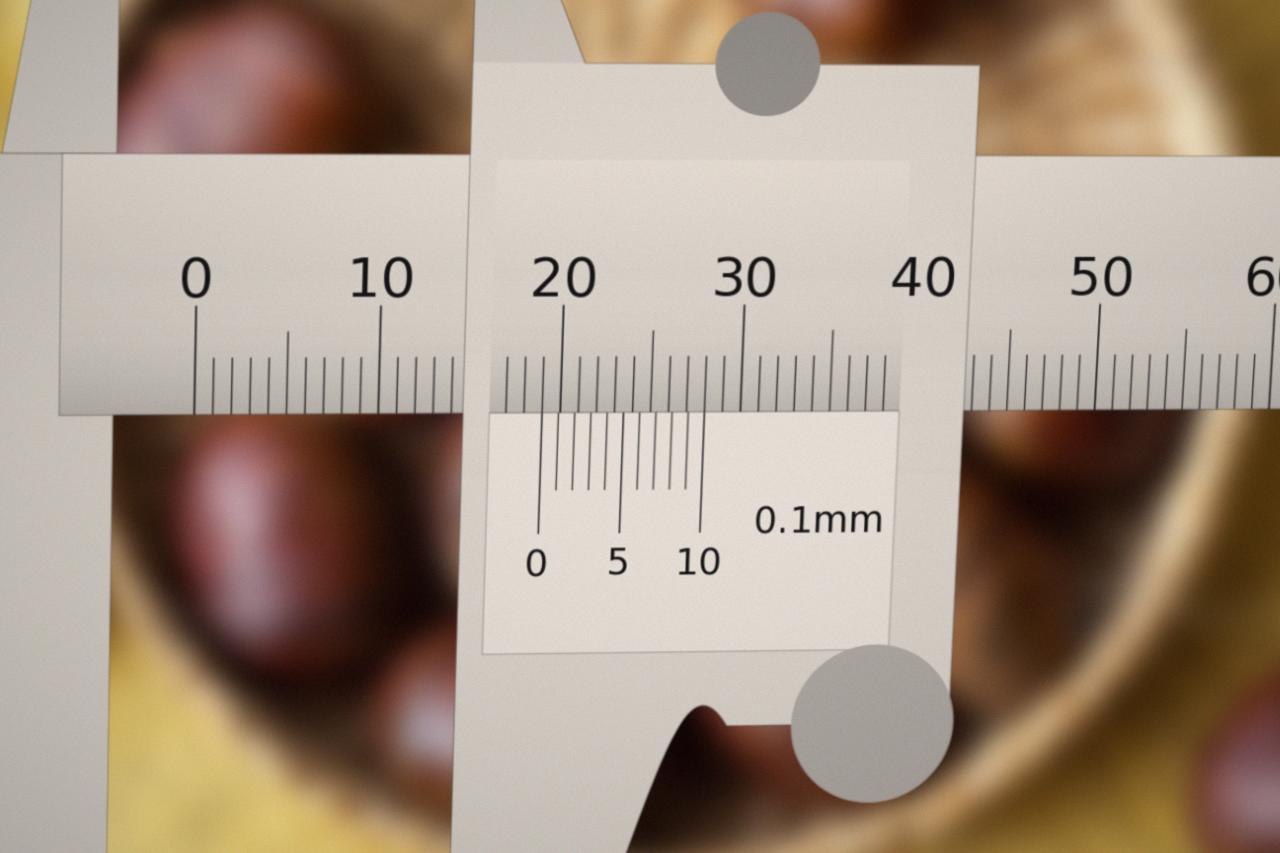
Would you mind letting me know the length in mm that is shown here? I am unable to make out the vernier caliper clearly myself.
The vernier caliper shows 19.0 mm
